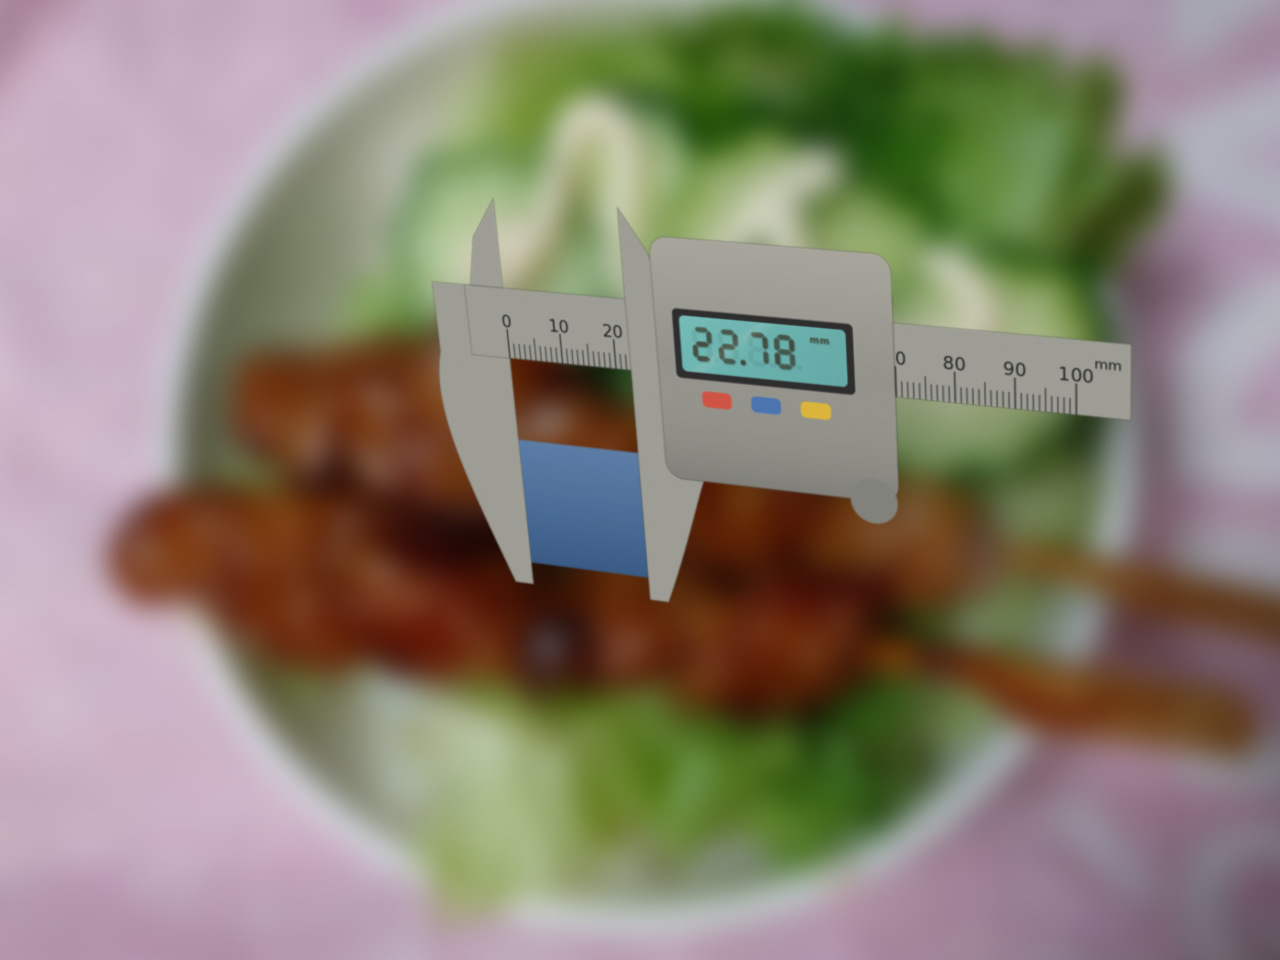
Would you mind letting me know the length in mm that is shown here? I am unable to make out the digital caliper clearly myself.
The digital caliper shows 22.78 mm
